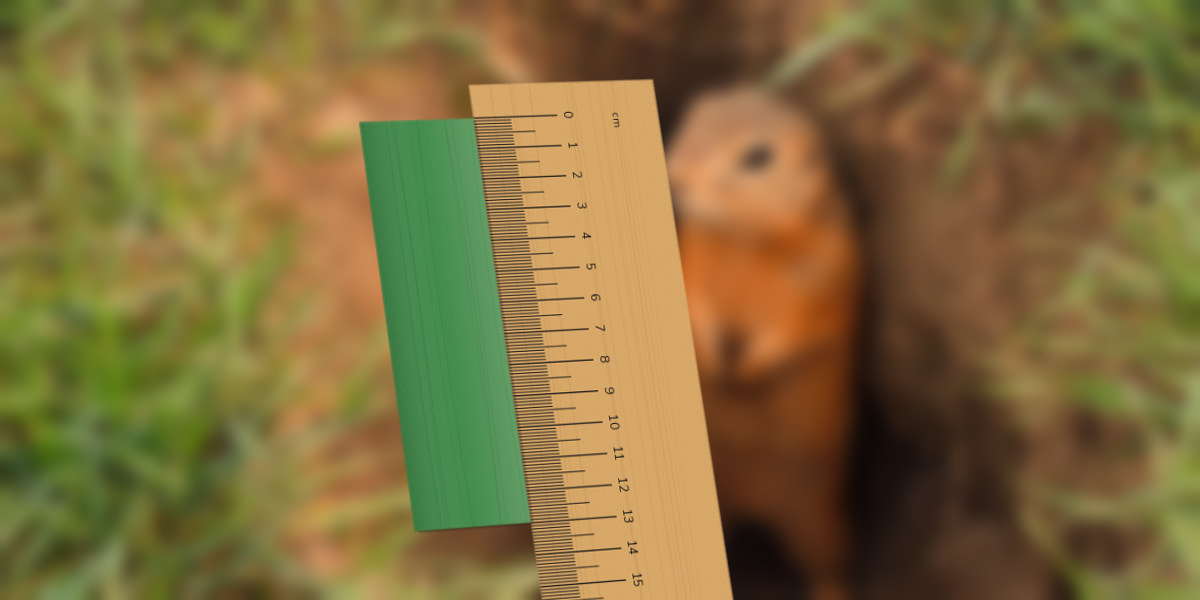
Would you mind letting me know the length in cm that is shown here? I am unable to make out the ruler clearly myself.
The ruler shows 13 cm
